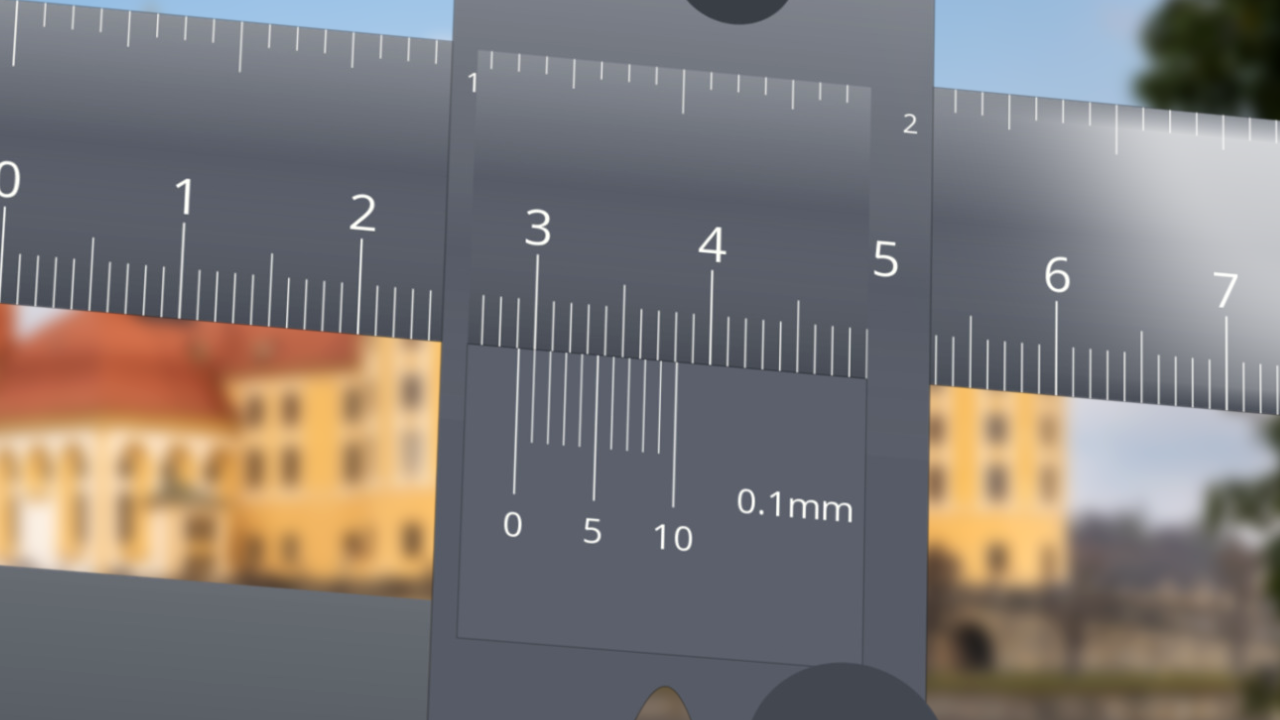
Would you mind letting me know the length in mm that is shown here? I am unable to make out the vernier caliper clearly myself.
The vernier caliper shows 29.1 mm
